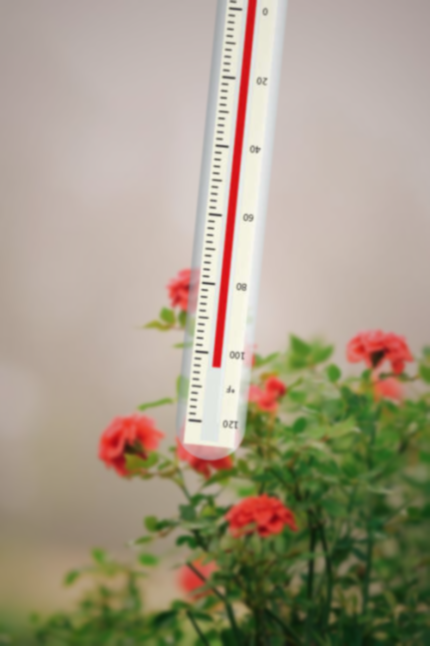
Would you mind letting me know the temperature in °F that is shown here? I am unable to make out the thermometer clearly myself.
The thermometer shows 104 °F
